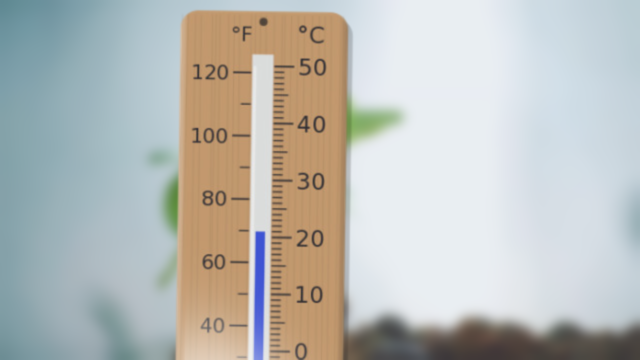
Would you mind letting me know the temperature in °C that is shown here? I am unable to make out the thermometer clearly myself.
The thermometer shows 21 °C
